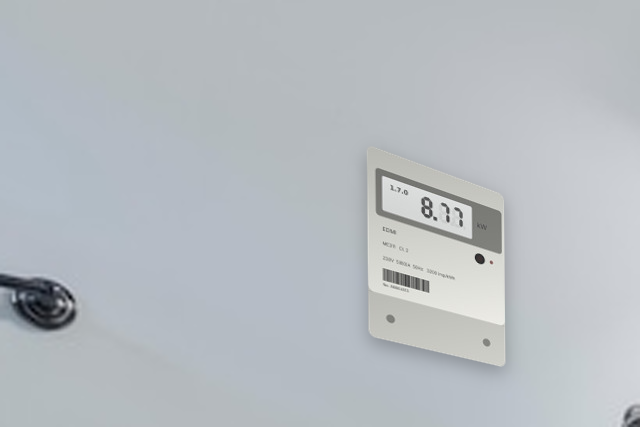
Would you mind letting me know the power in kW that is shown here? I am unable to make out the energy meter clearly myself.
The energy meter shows 8.77 kW
